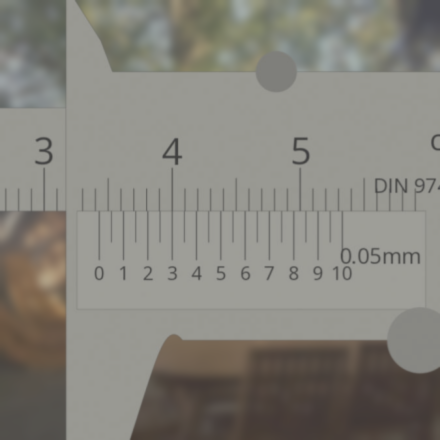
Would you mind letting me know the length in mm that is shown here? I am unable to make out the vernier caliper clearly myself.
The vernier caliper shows 34.3 mm
